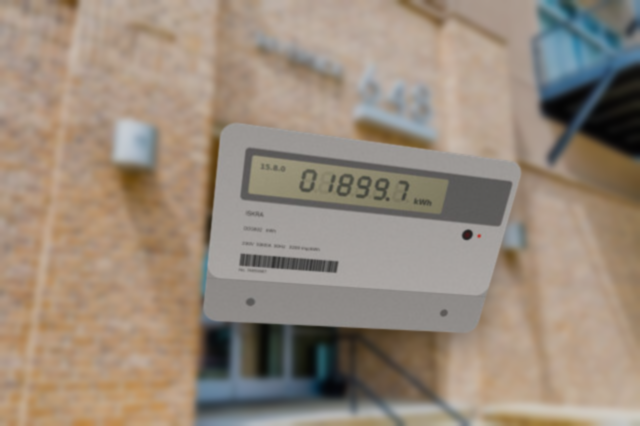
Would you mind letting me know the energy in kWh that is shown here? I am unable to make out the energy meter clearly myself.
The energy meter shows 1899.7 kWh
